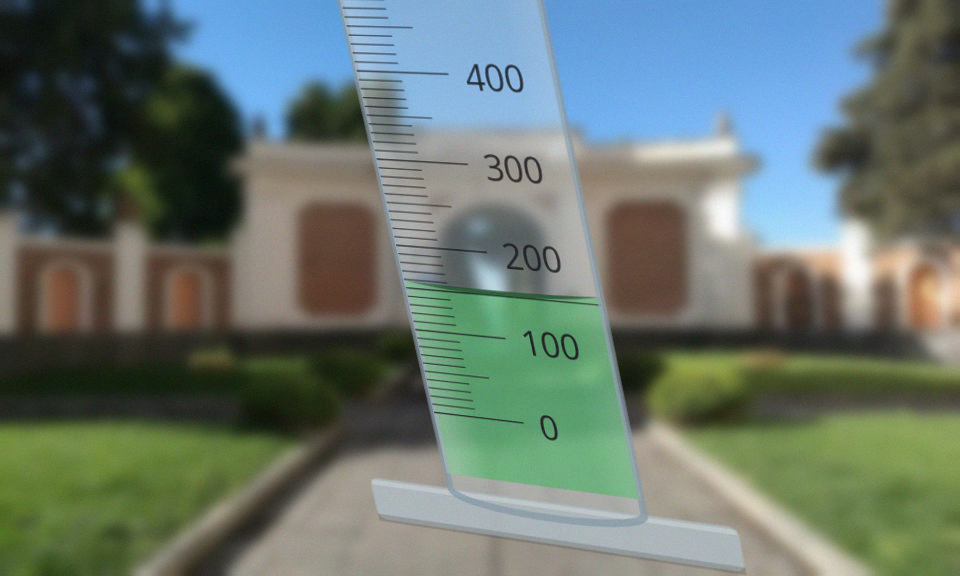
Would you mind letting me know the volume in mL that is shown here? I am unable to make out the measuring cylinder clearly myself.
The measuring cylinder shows 150 mL
